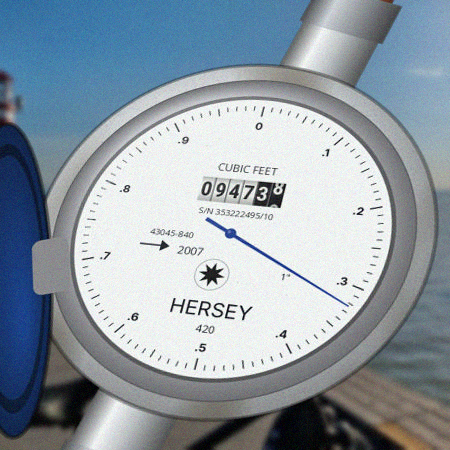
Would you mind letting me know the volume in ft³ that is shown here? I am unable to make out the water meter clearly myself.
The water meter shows 94738.32 ft³
